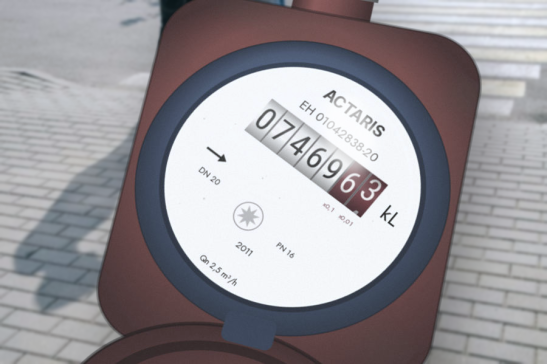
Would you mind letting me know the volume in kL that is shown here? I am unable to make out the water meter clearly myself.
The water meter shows 7469.63 kL
